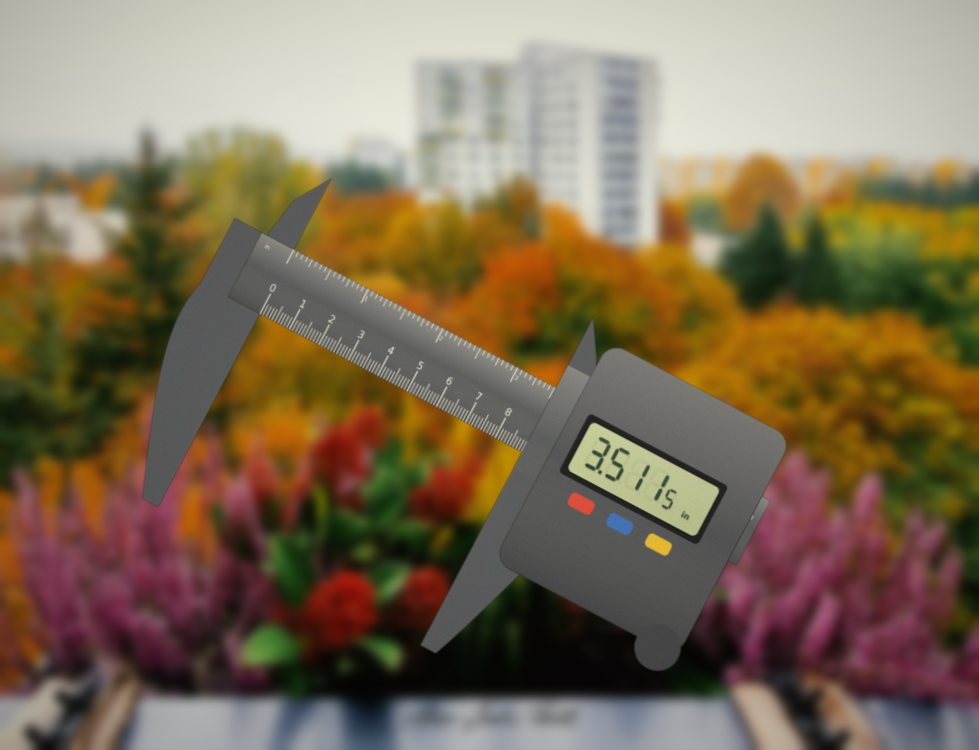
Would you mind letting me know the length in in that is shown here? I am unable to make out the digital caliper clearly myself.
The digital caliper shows 3.5115 in
